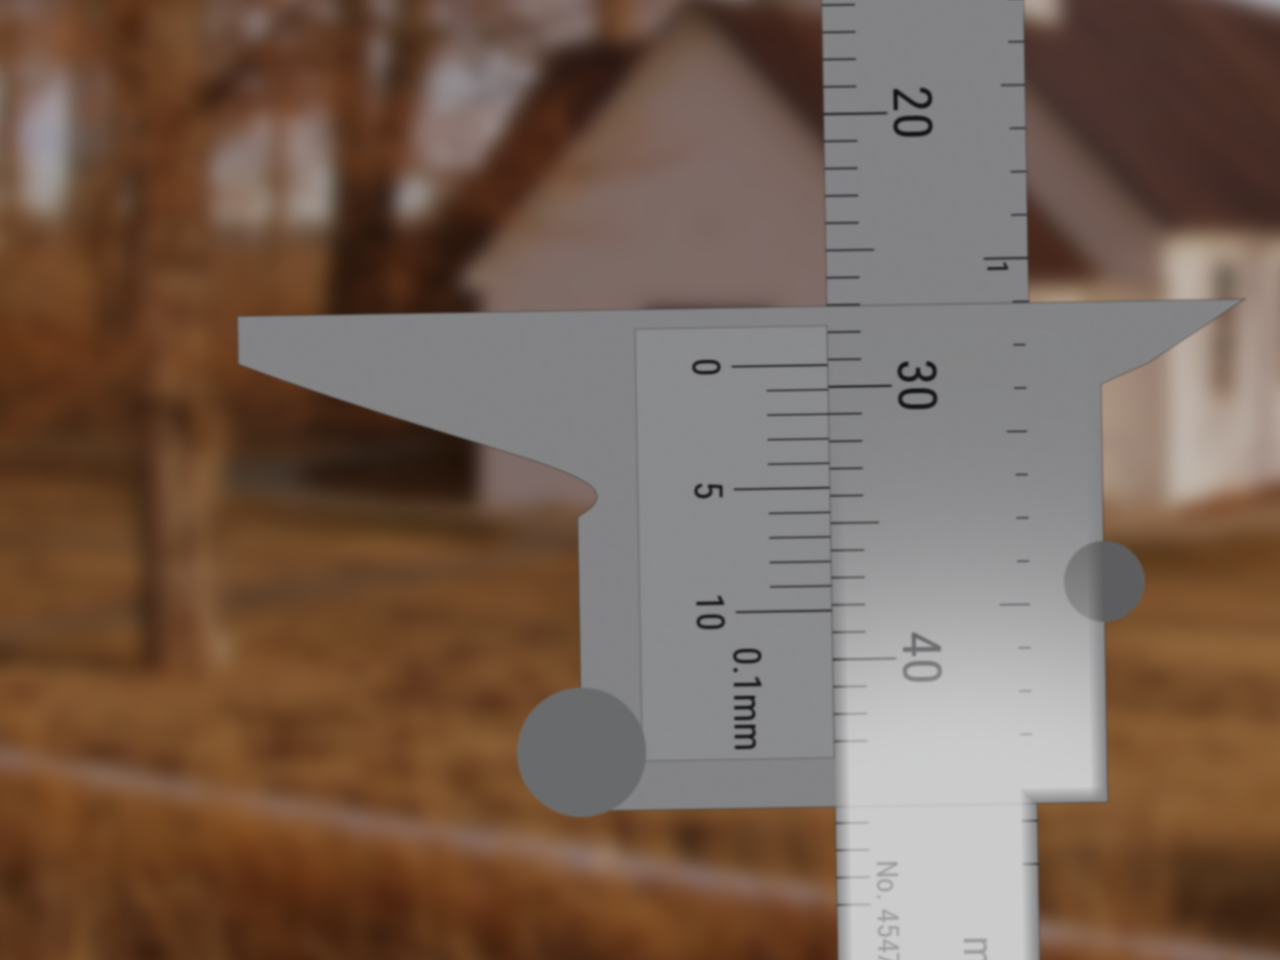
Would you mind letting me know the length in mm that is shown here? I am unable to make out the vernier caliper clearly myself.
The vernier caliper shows 29.2 mm
